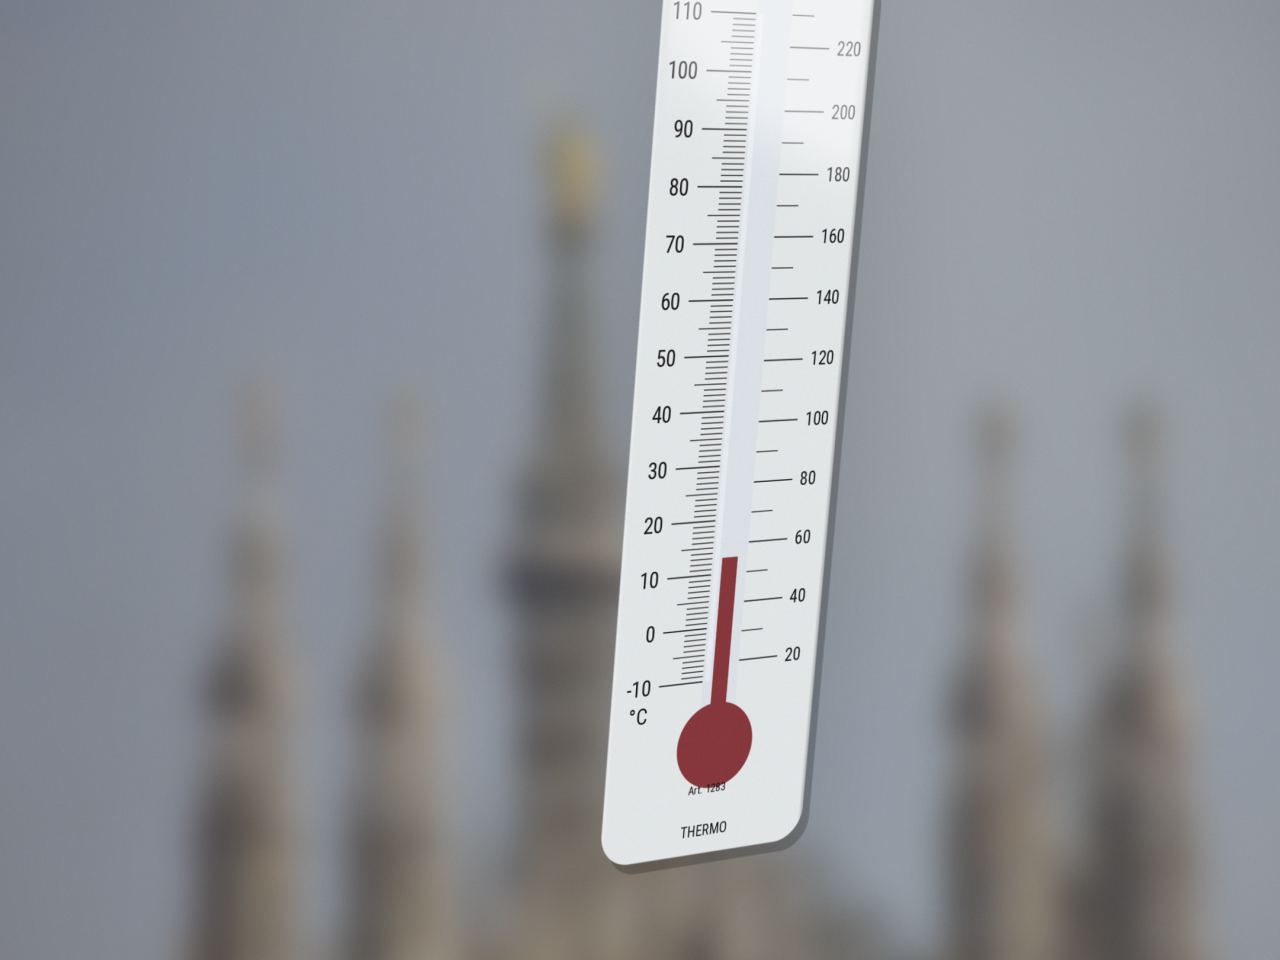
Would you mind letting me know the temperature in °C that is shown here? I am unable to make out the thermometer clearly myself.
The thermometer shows 13 °C
